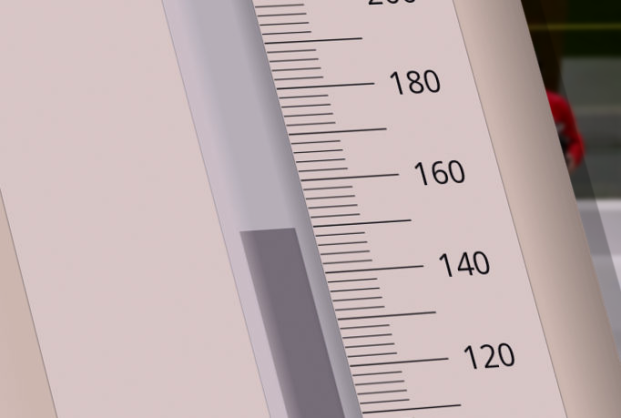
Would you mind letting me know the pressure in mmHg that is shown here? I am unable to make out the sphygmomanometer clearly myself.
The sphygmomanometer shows 150 mmHg
